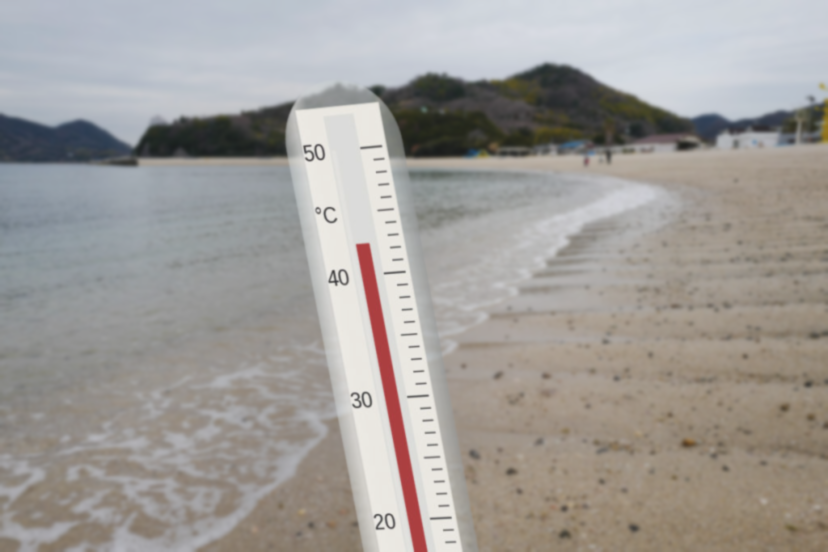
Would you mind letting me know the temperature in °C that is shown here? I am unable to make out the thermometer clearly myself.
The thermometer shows 42.5 °C
